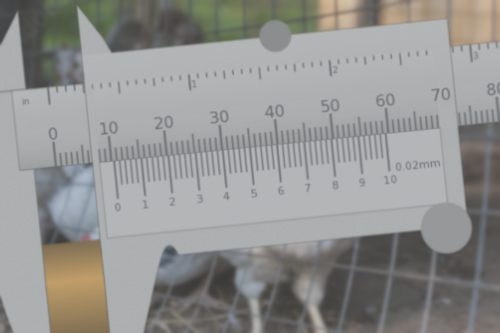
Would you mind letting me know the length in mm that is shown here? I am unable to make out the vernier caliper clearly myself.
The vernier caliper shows 10.5 mm
